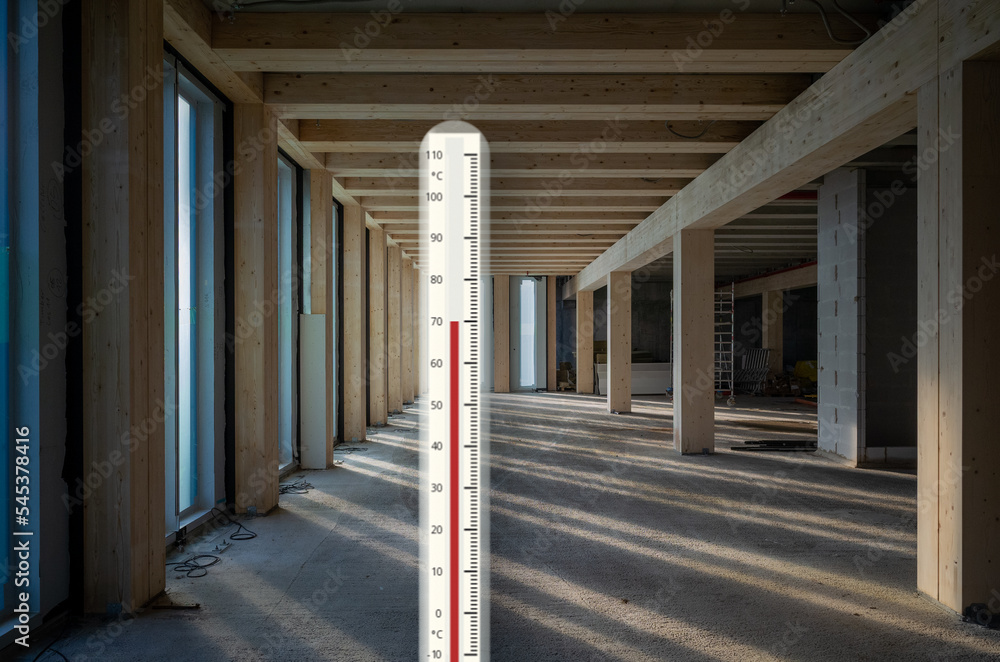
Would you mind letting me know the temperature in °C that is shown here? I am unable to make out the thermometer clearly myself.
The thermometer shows 70 °C
